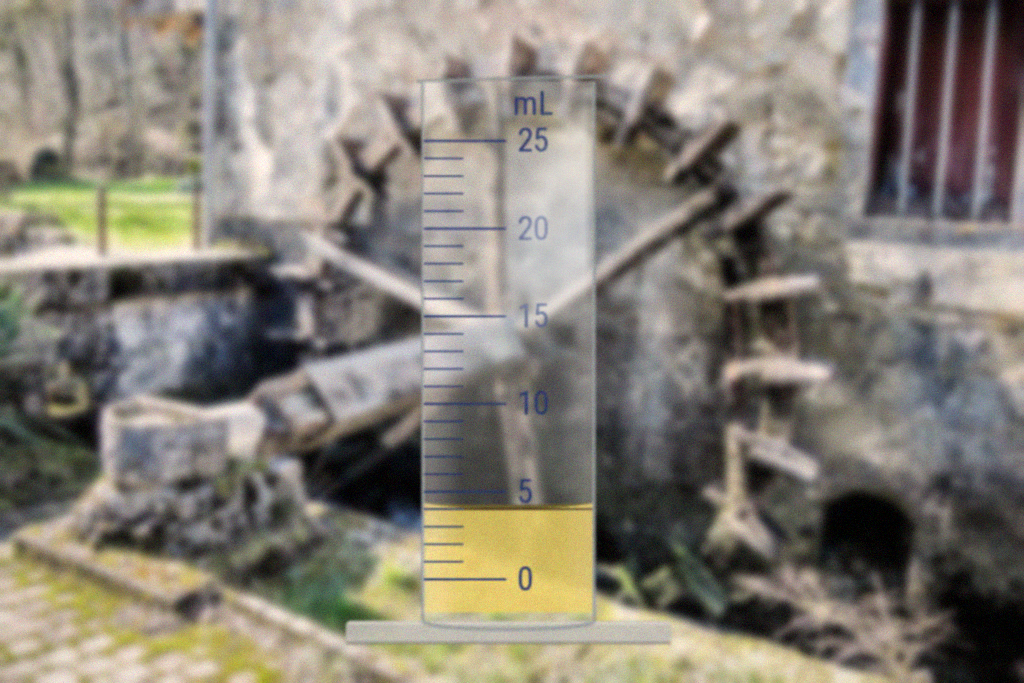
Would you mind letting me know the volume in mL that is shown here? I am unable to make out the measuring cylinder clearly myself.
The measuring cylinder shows 4 mL
